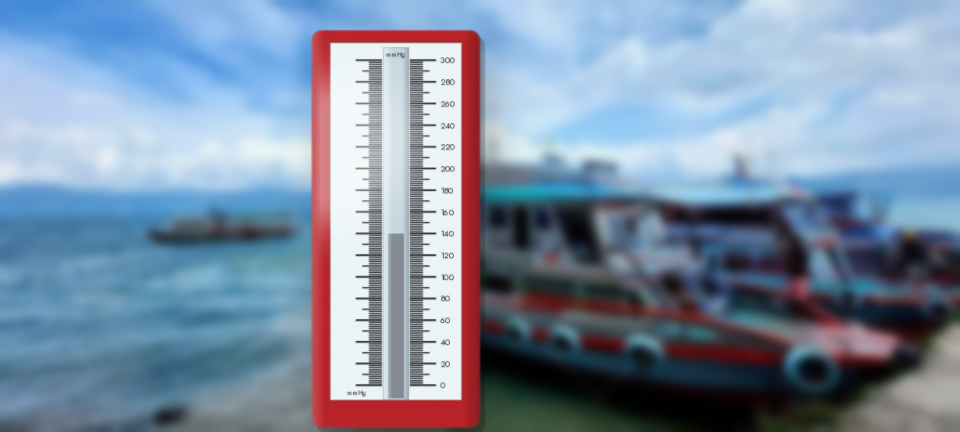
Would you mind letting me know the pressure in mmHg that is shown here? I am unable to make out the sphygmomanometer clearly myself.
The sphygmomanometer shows 140 mmHg
